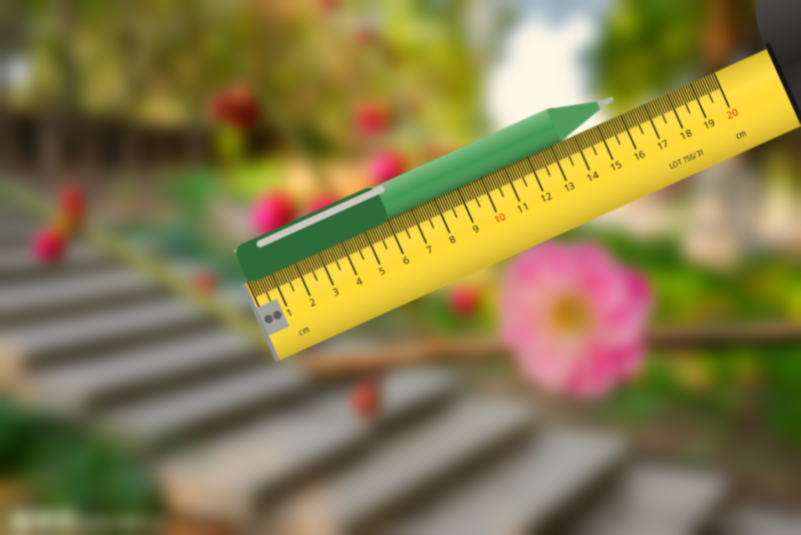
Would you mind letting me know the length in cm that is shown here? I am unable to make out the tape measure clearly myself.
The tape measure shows 16 cm
